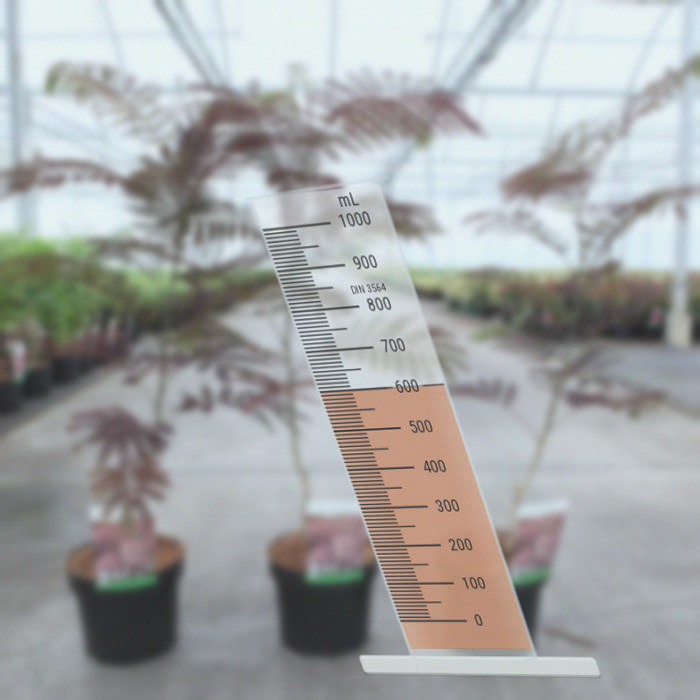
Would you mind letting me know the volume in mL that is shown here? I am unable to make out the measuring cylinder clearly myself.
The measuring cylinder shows 600 mL
